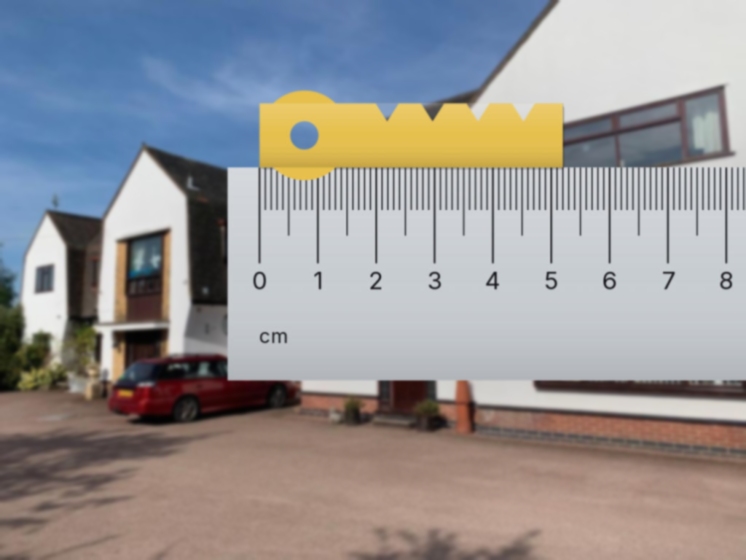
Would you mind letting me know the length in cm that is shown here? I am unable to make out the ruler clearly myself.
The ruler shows 5.2 cm
